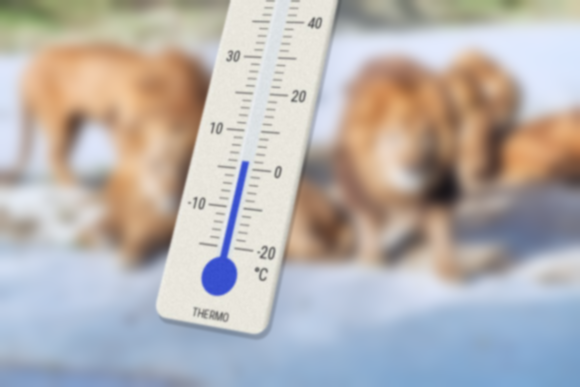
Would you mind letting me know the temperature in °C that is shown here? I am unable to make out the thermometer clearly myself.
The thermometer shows 2 °C
